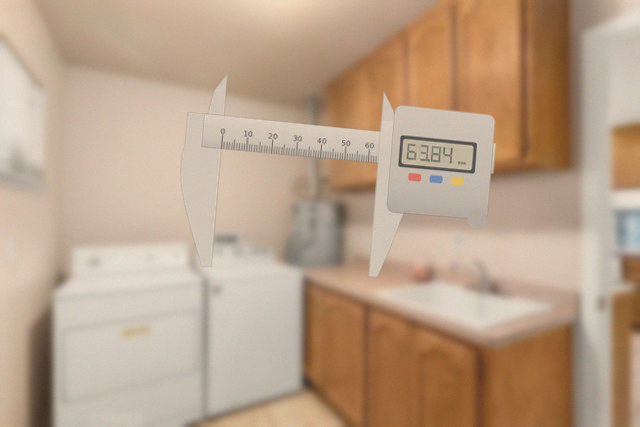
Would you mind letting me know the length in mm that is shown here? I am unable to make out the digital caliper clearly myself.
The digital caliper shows 63.84 mm
